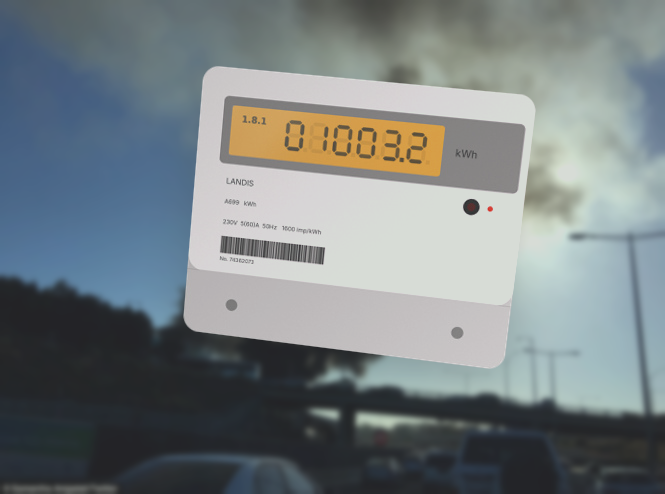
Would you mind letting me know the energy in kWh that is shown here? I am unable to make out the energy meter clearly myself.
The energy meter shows 1003.2 kWh
